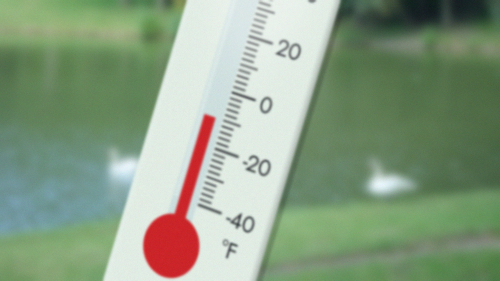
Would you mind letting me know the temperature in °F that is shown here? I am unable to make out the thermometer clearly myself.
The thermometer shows -10 °F
